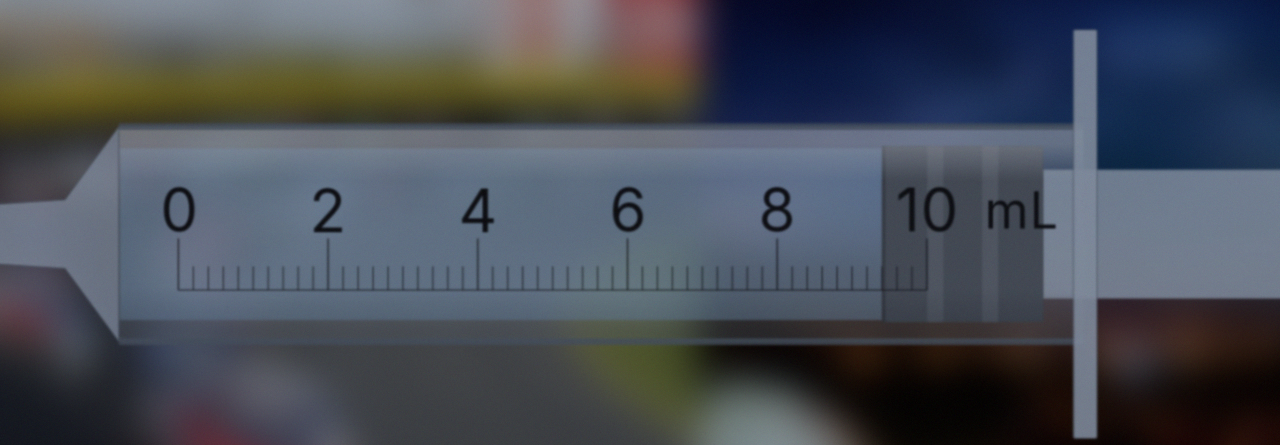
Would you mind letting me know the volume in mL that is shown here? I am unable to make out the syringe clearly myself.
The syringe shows 9.4 mL
